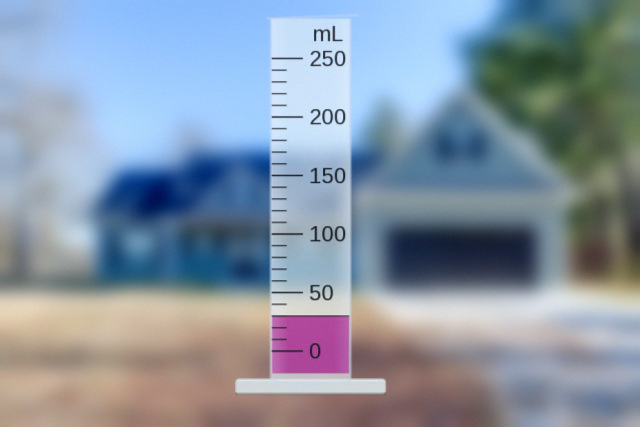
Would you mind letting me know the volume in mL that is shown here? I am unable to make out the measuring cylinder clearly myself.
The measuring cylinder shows 30 mL
